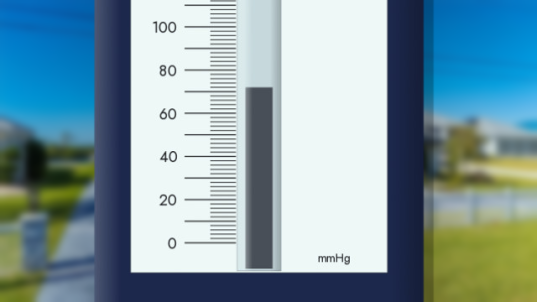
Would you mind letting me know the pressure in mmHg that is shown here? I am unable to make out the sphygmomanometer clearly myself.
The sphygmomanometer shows 72 mmHg
